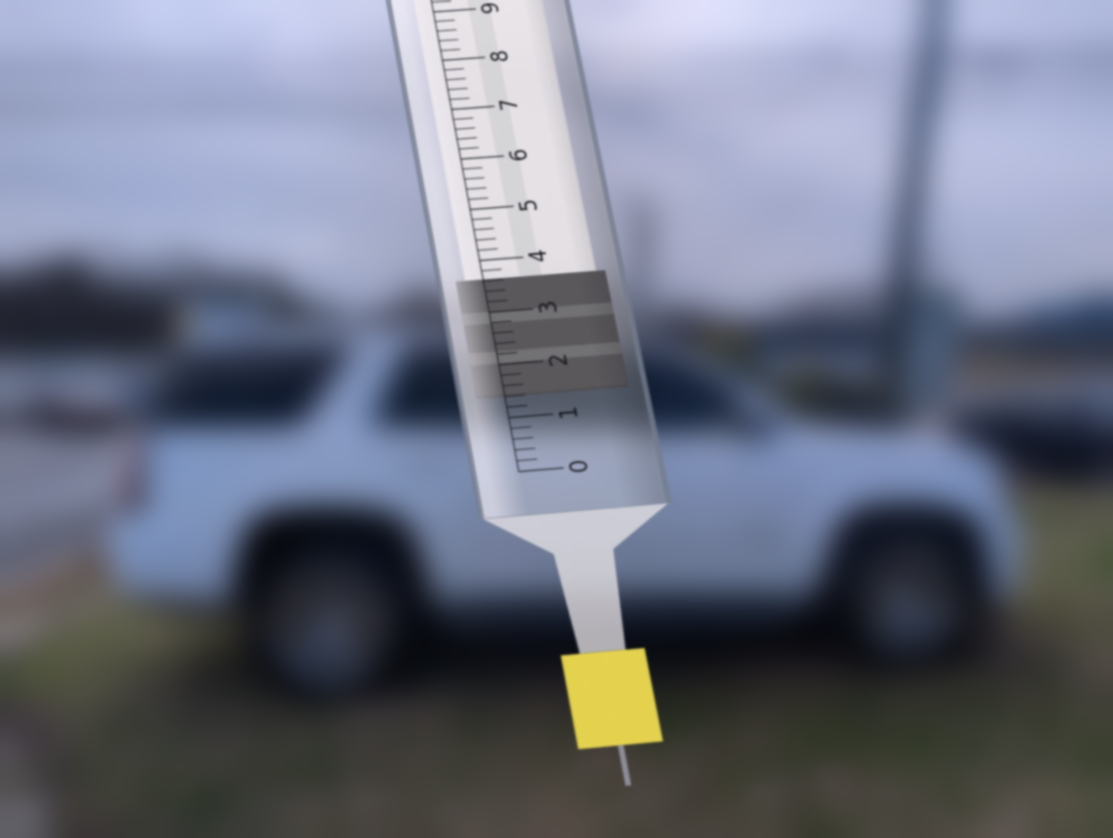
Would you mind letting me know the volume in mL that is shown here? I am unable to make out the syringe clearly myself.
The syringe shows 1.4 mL
